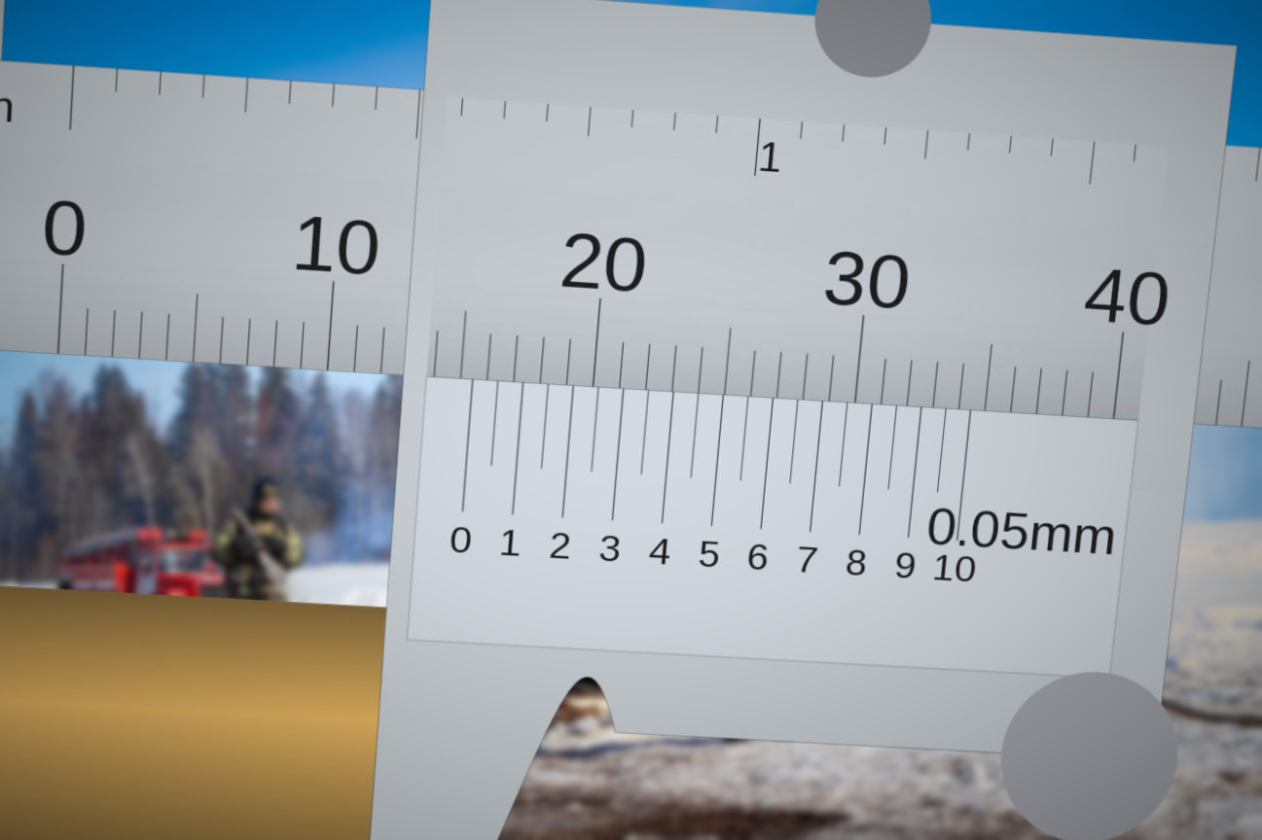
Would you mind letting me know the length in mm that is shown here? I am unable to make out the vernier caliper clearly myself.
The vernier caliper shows 15.45 mm
